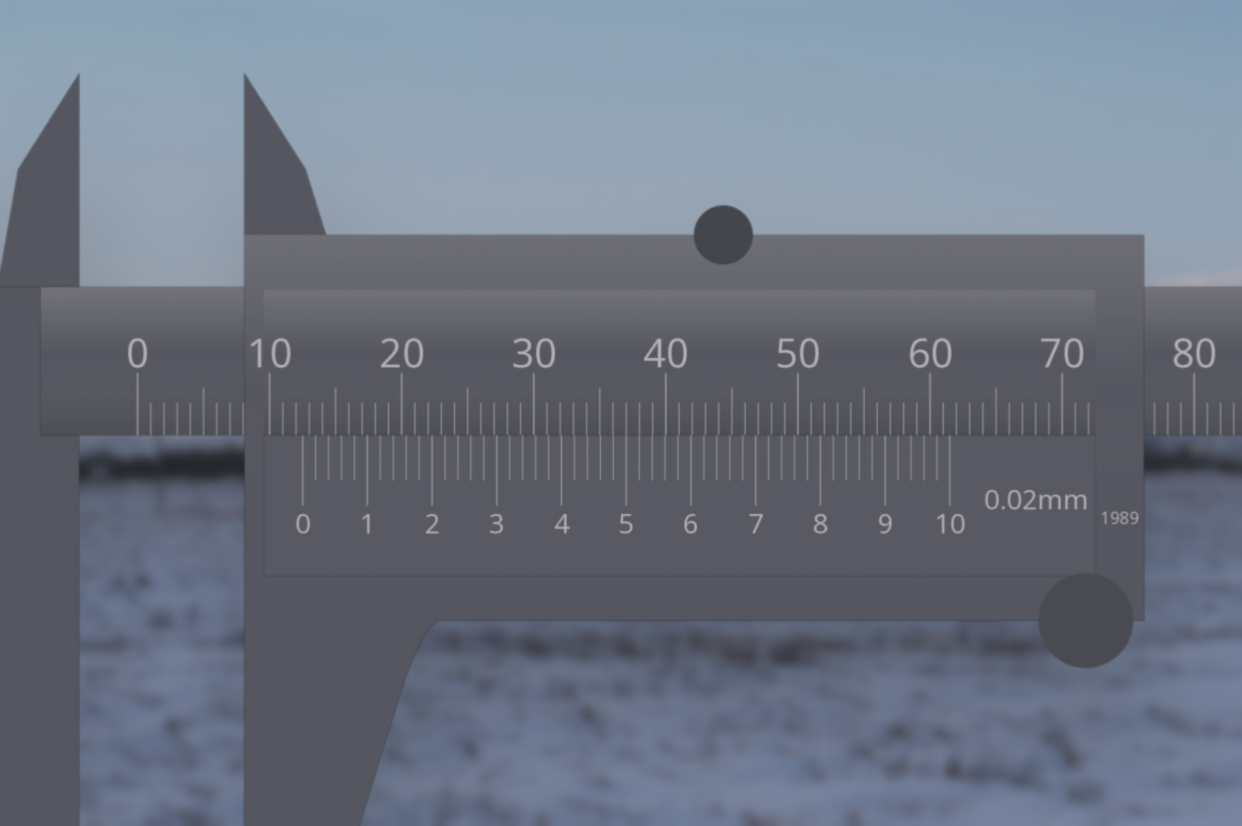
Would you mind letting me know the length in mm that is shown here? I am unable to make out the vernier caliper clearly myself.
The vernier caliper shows 12.5 mm
